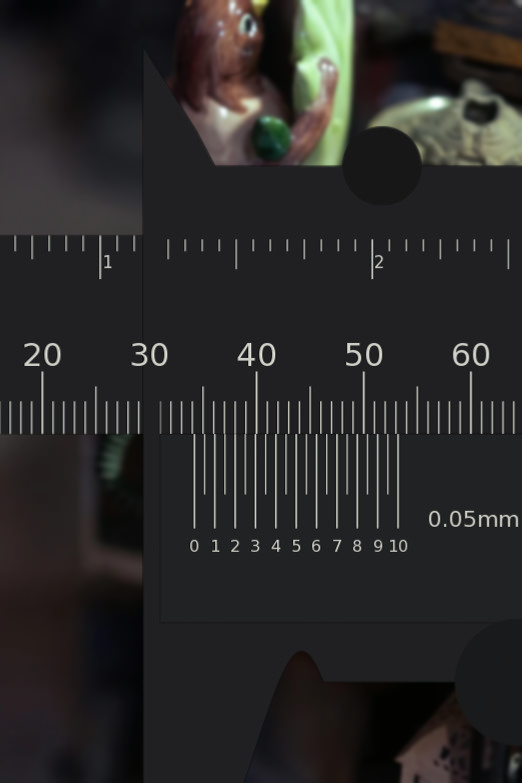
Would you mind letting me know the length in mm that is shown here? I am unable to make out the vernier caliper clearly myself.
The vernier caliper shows 34.2 mm
